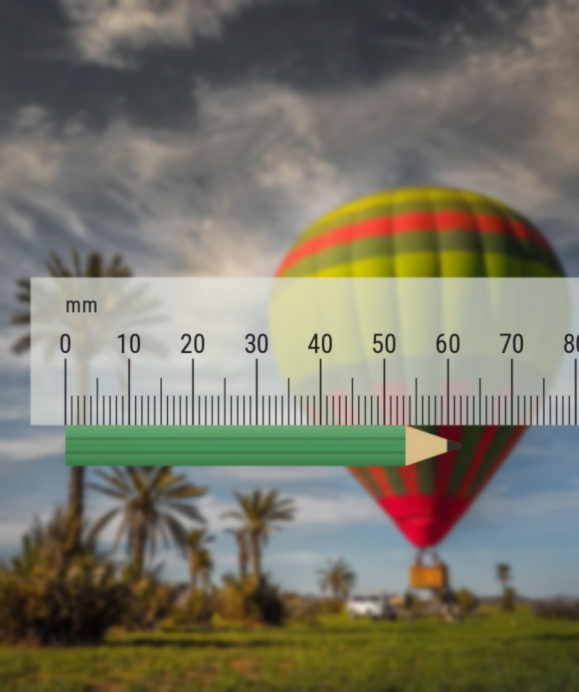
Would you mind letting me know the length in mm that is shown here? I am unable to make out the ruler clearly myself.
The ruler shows 62 mm
